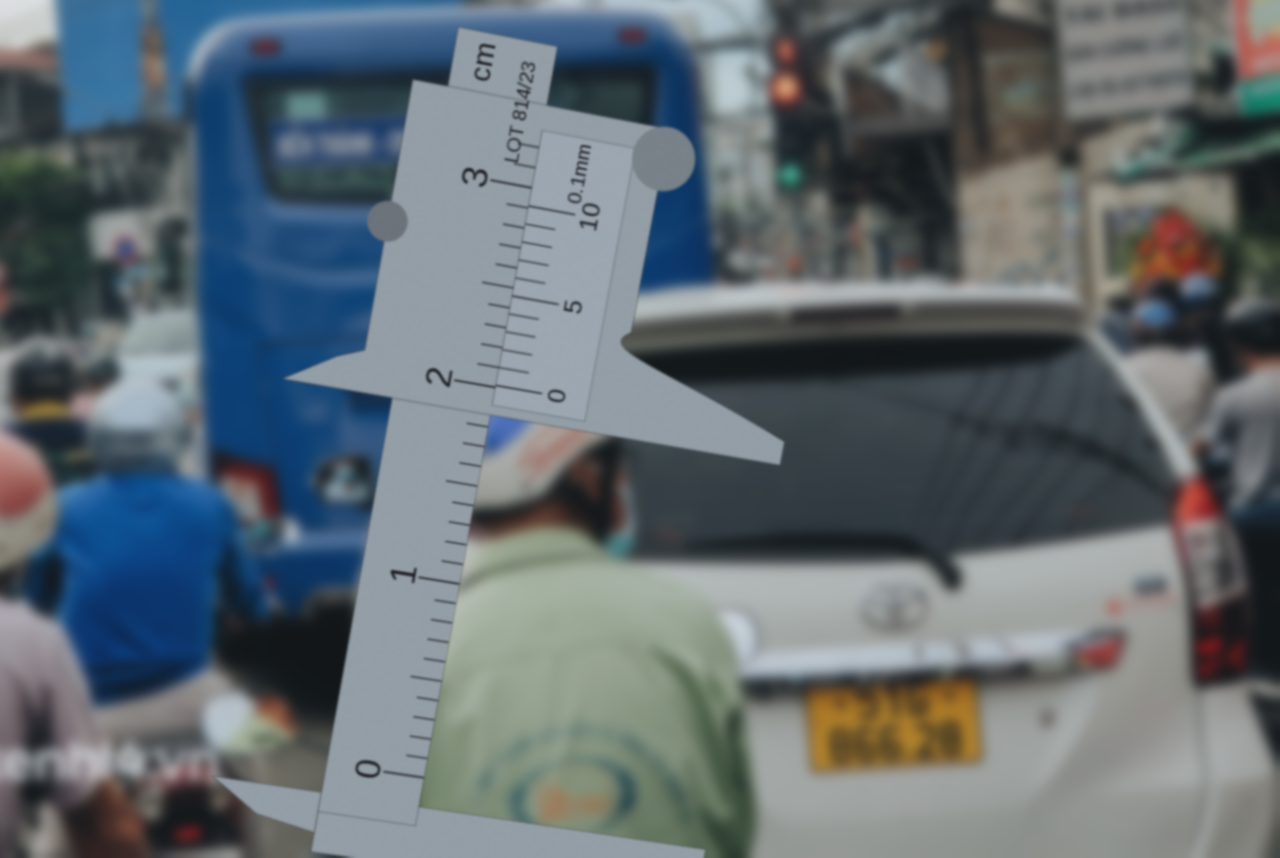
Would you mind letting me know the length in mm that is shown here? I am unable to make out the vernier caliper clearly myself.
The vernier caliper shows 20.1 mm
